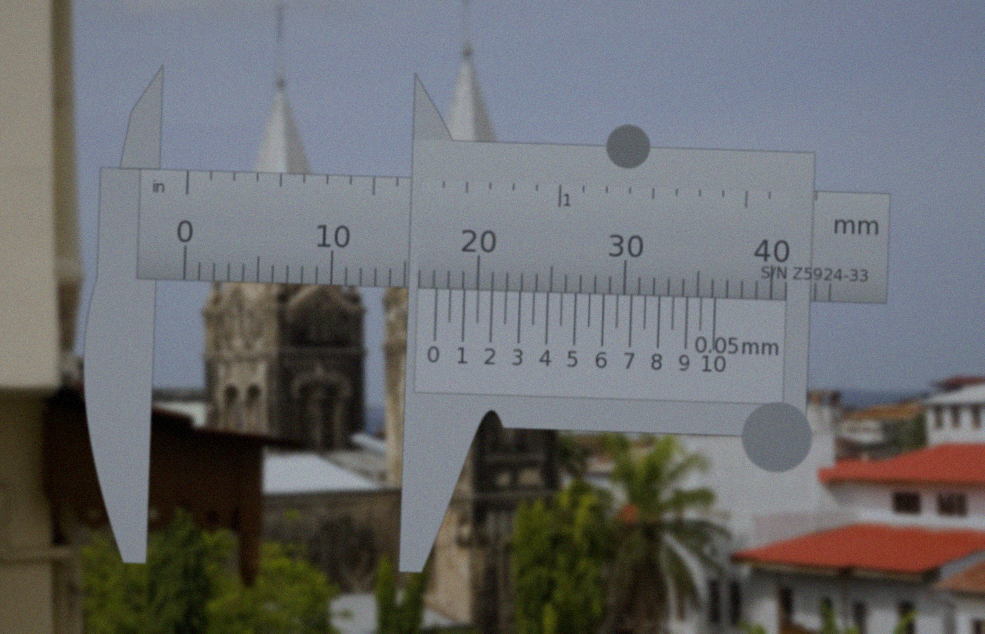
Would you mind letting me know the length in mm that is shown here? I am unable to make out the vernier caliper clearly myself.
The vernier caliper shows 17.2 mm
